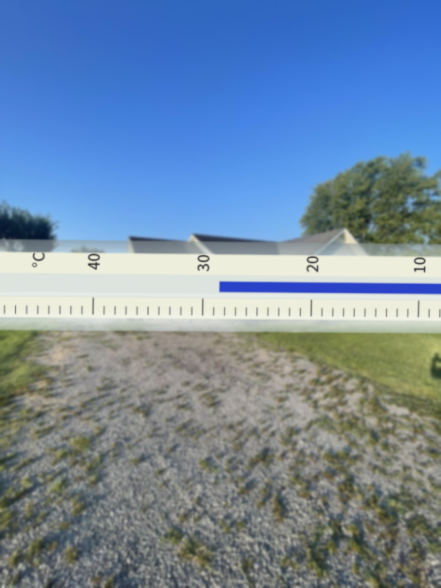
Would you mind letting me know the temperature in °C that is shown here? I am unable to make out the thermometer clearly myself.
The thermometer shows 28.5 °C
